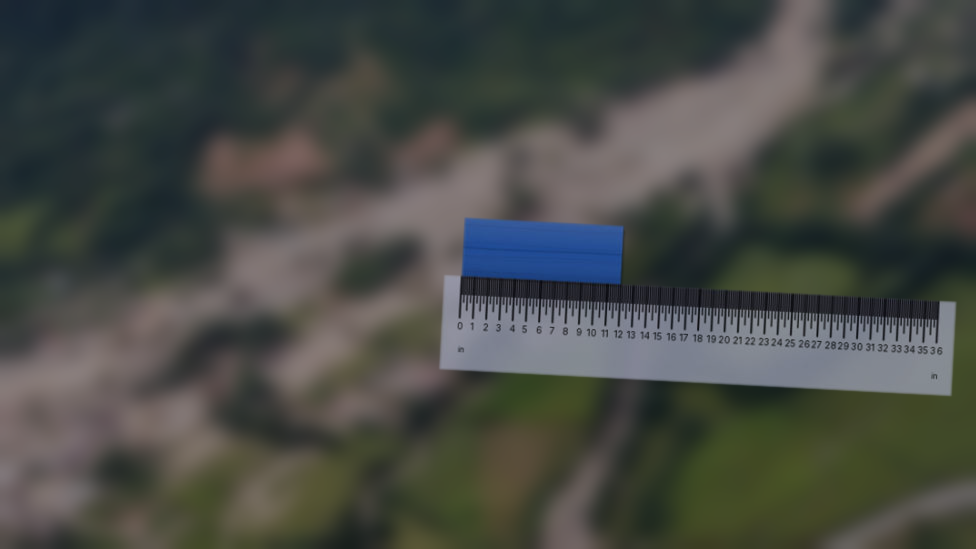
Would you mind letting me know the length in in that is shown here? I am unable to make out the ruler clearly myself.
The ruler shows 12 in
